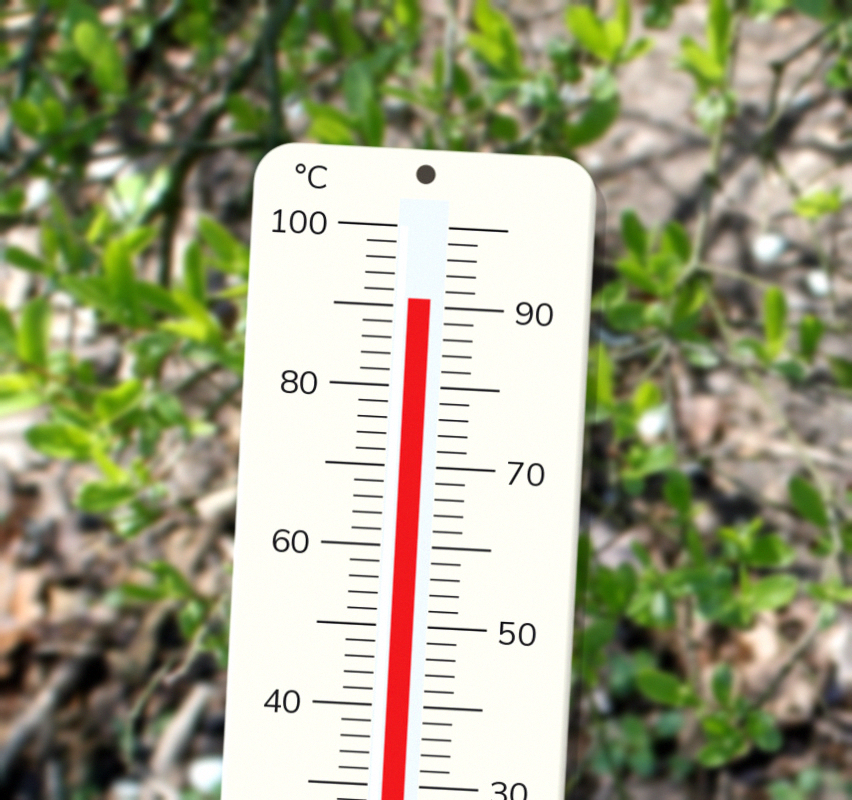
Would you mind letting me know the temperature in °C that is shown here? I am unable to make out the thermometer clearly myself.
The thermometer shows 91 °C
